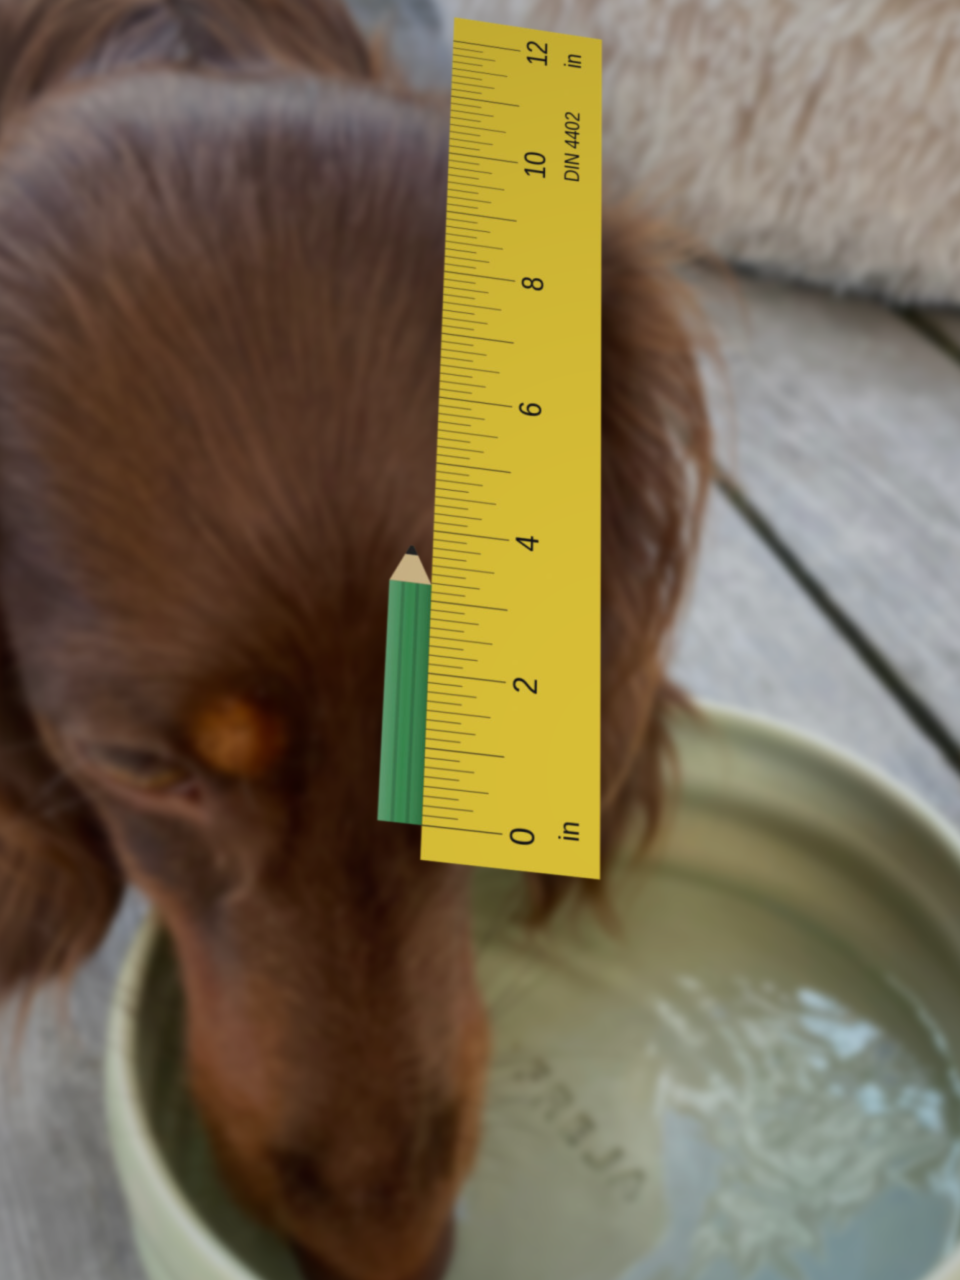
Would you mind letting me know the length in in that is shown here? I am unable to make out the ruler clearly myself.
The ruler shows 3.75 in
